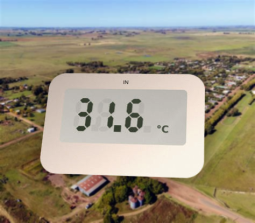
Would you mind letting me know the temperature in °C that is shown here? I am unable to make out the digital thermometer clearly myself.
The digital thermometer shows 31.6 °C
